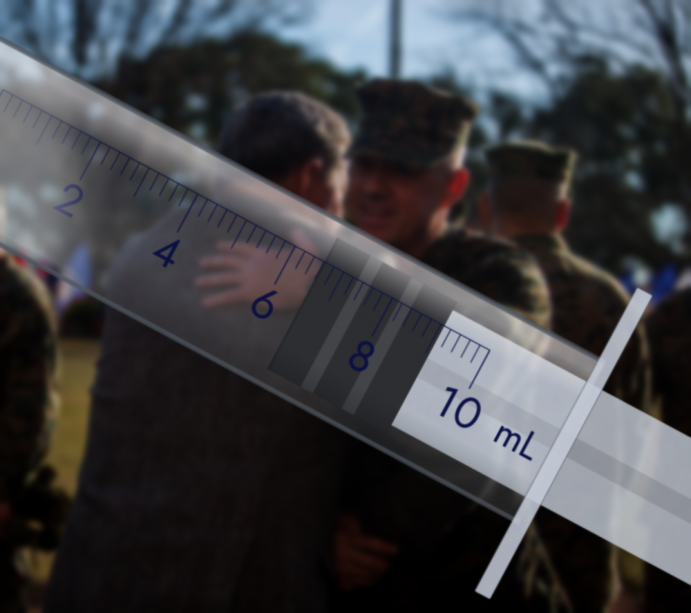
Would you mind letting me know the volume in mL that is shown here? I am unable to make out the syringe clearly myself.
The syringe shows 6.6 mL
